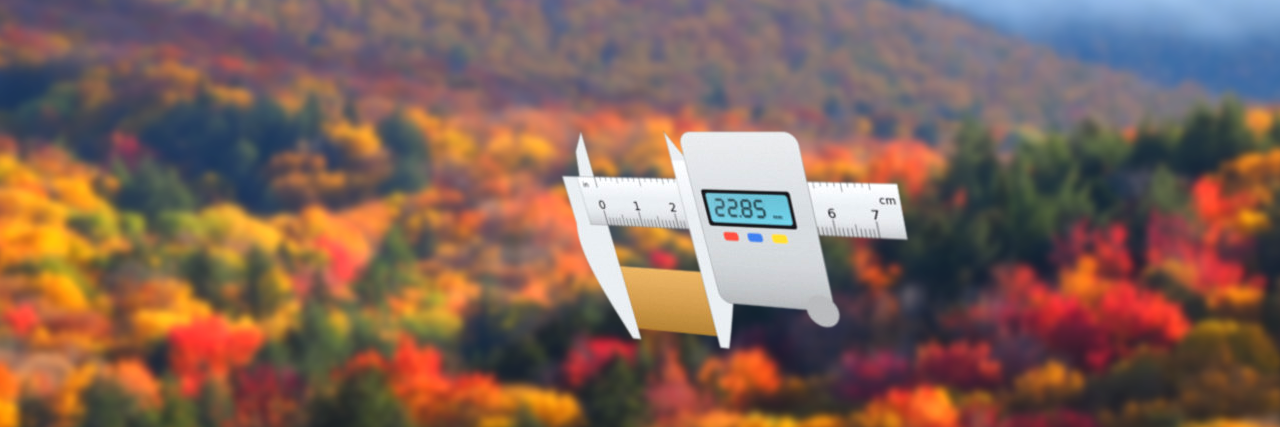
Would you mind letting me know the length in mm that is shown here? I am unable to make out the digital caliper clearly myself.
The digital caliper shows 22.85 mm
